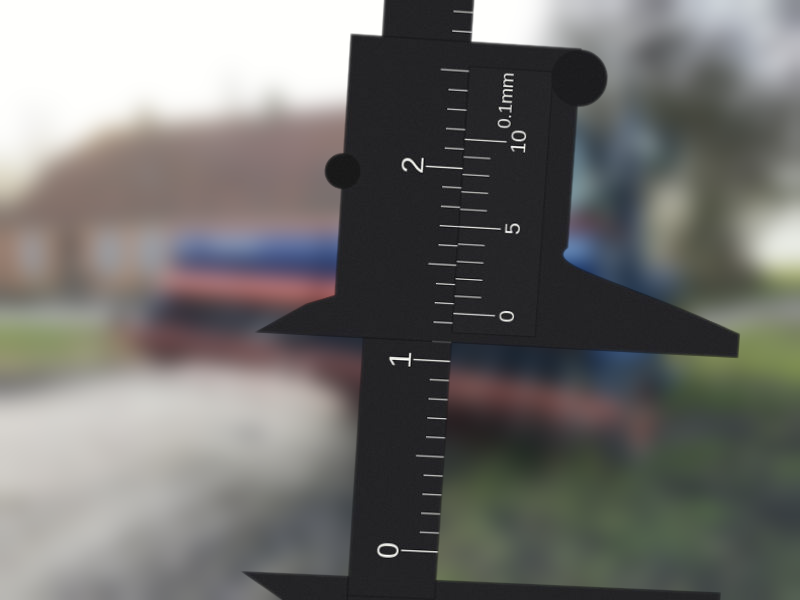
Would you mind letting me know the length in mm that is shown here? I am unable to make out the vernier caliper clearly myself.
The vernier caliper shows 12.5 mm
